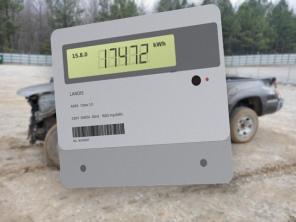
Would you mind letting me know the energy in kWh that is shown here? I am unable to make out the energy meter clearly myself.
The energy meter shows 17472 kWh
